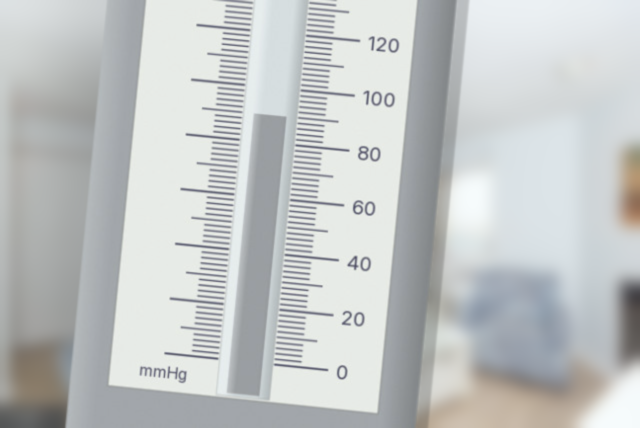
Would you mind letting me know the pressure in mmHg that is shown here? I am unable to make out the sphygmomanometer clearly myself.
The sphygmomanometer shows 90 mmHg
